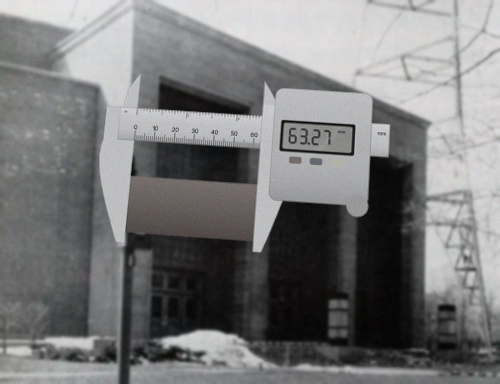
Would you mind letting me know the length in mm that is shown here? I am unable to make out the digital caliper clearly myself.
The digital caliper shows 63.27 mm
